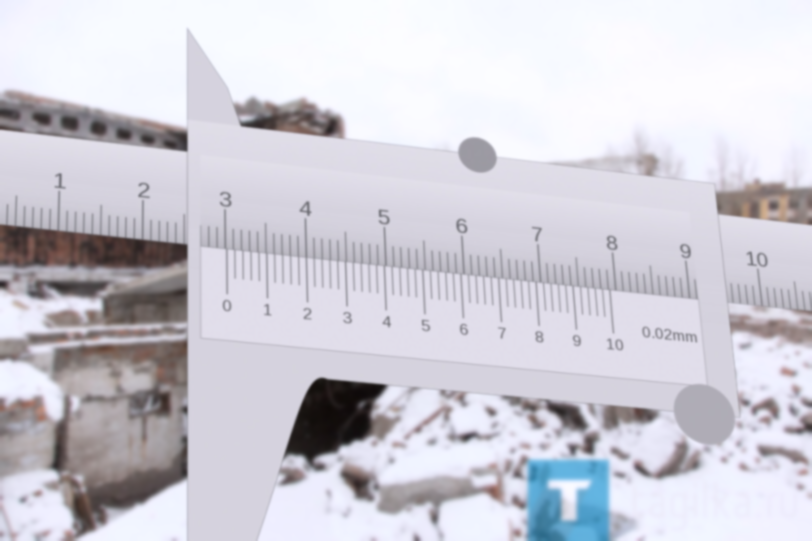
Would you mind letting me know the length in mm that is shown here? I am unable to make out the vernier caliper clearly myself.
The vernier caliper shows 30.2 mm
